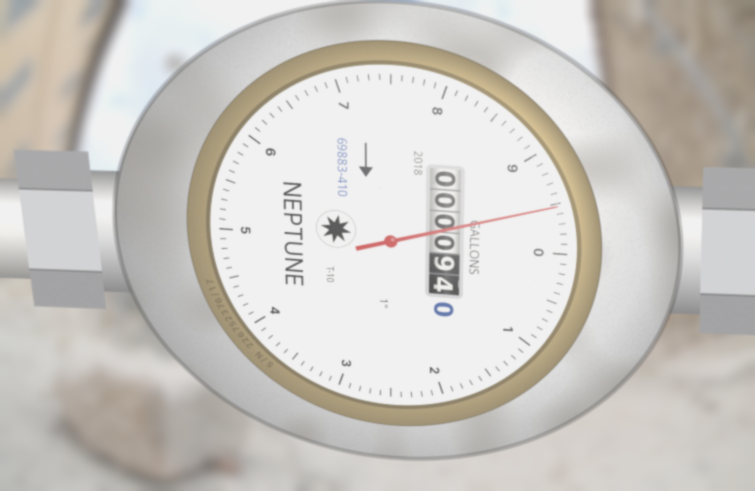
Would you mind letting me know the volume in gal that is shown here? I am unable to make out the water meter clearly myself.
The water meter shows 939.5 gal
